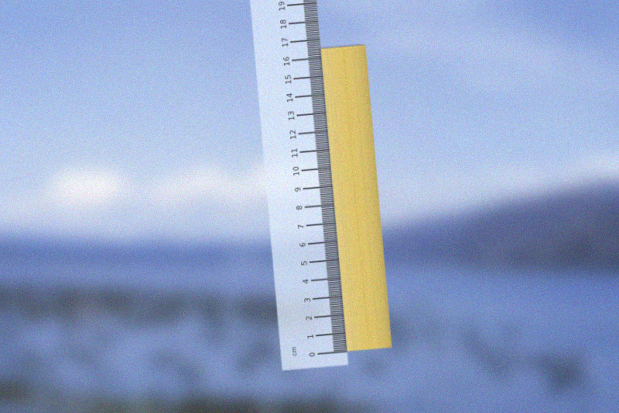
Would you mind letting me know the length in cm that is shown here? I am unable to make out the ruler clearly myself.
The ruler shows 16.5 cm
